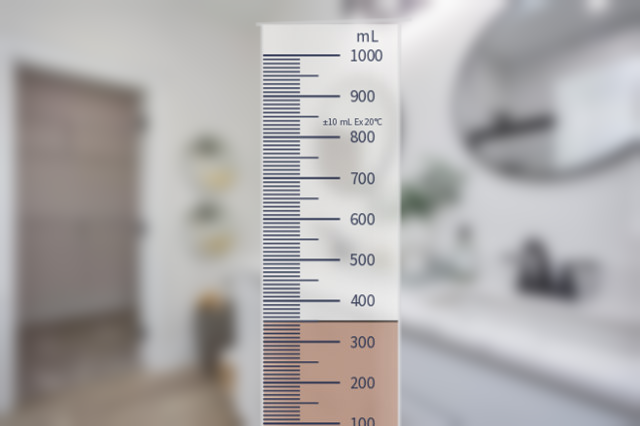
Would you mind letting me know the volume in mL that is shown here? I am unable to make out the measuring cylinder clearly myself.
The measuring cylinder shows 350 mL
